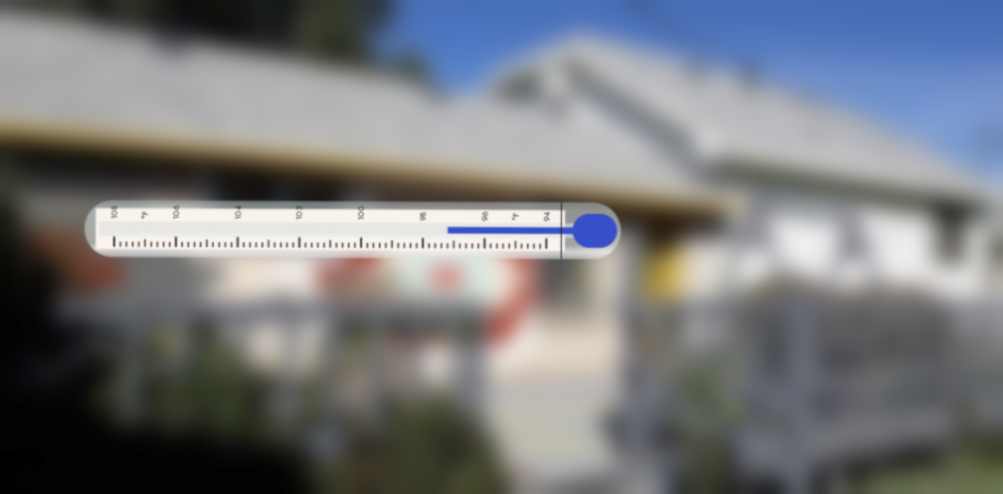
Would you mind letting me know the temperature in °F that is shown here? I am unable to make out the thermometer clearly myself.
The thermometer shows 97.2 °F
